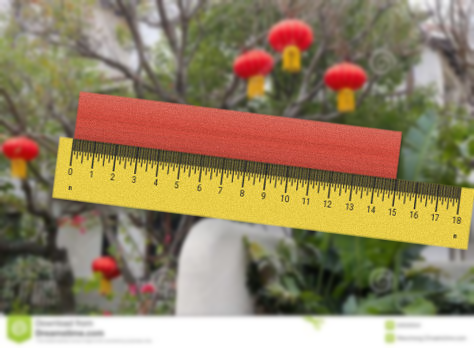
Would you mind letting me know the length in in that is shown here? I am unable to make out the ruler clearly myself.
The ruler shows 15 in
